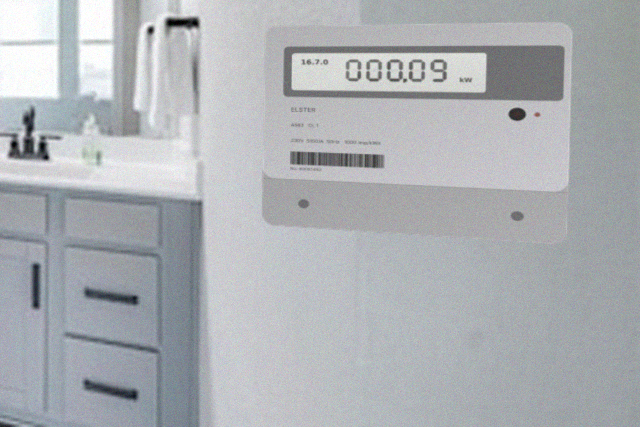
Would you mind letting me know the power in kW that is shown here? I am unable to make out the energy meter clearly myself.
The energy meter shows 0.09 kW
